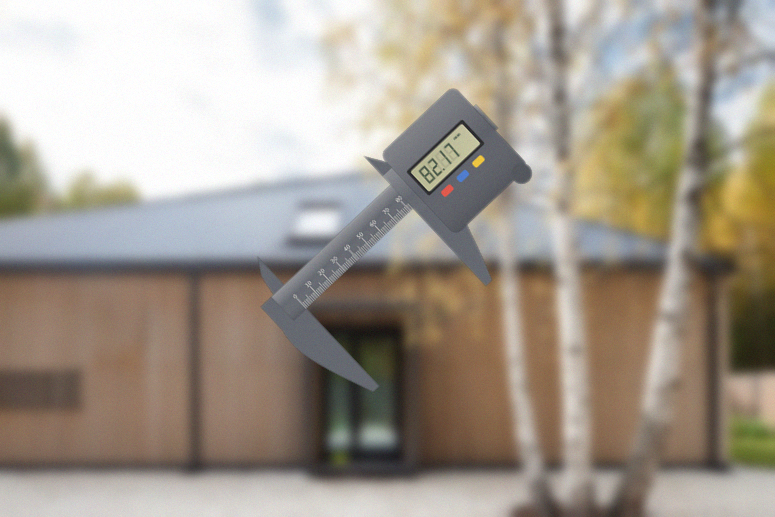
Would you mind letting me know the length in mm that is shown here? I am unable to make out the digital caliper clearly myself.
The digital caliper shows 82.17 mm
